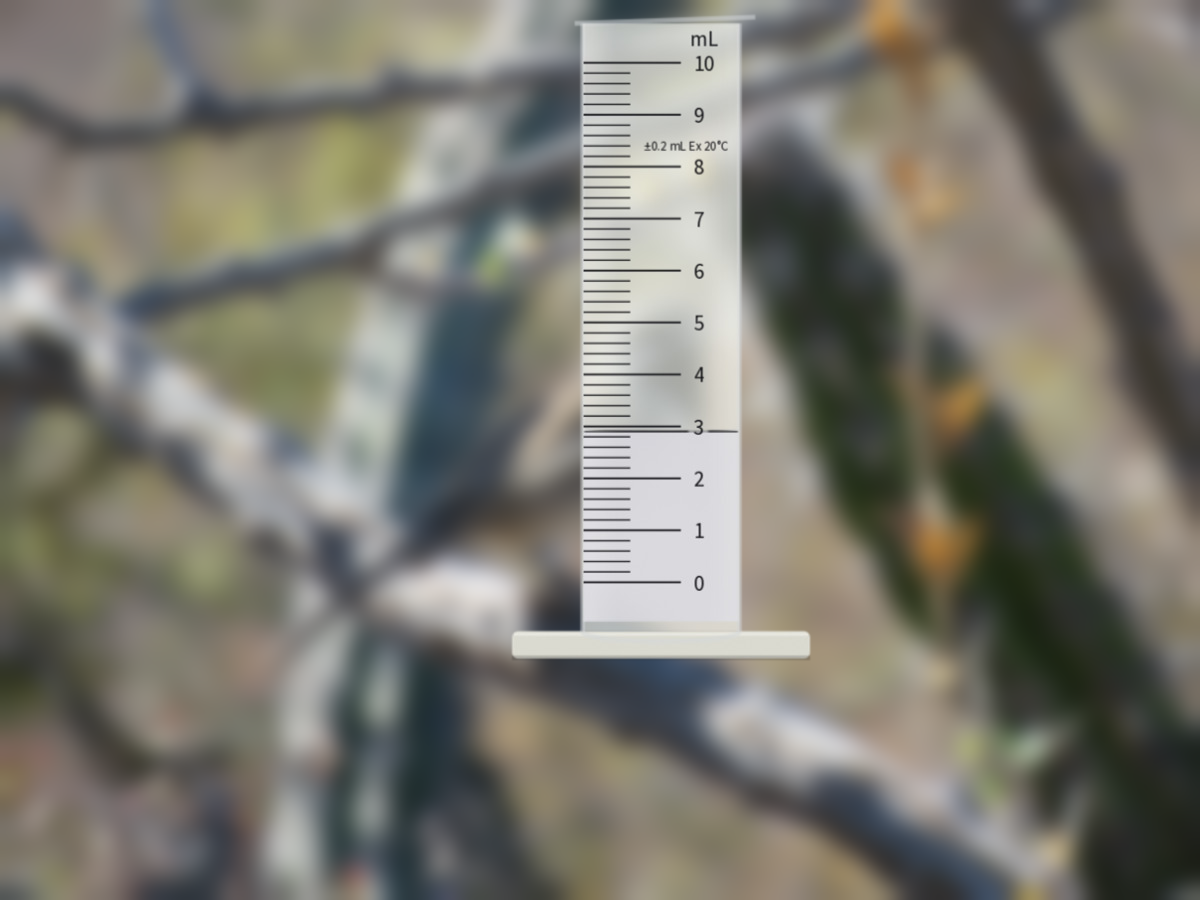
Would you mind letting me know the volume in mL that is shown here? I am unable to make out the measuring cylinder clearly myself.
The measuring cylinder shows 2.9 mL
